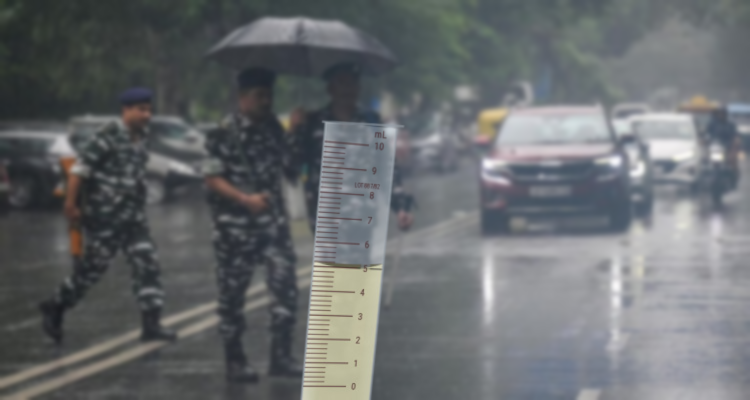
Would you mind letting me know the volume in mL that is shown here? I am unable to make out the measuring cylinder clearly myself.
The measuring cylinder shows 5 mL
